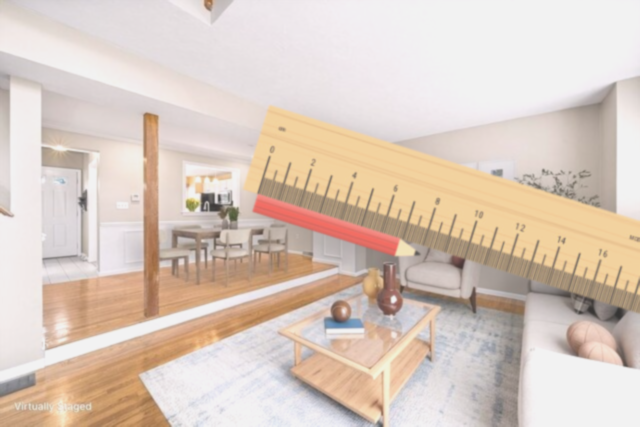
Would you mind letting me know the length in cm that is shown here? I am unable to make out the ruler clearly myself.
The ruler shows 8 cm
